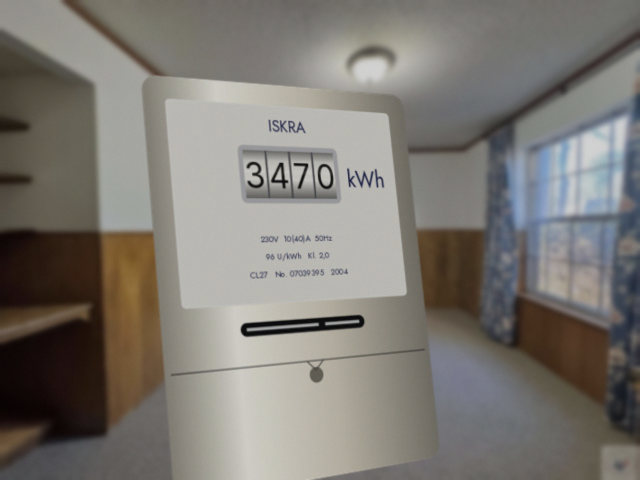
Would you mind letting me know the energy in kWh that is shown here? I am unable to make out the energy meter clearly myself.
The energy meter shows 3470 kWh
